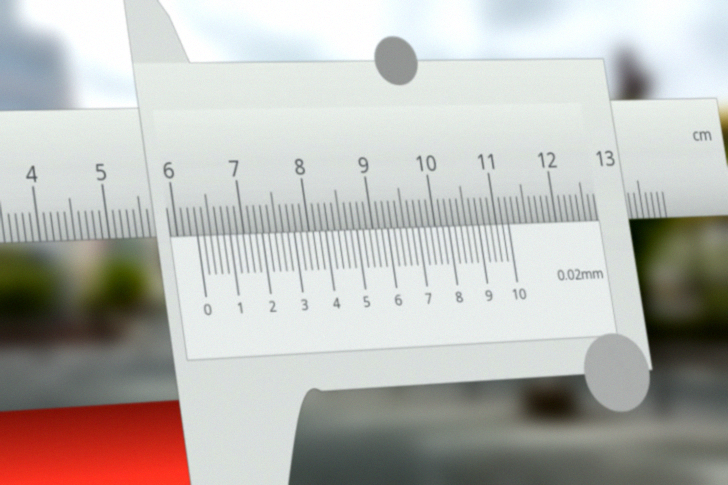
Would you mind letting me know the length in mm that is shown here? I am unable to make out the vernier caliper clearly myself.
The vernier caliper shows 63.0 mm
